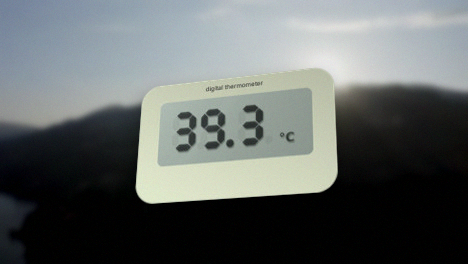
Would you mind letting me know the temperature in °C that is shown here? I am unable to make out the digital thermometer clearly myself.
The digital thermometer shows 39.3 °C
